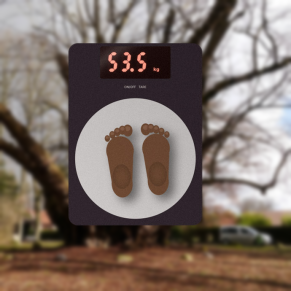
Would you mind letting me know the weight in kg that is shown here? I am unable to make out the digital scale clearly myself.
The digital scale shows 53.5 kg
